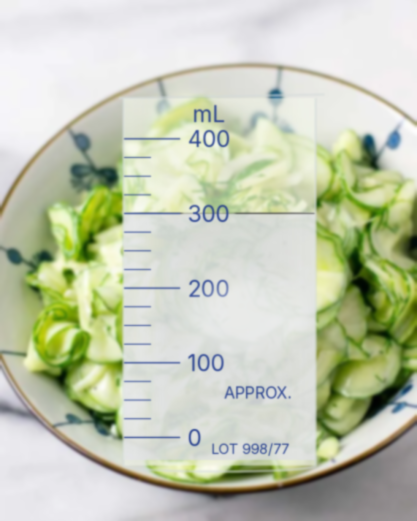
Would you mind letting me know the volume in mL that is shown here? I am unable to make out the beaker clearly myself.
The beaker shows 300 mL
